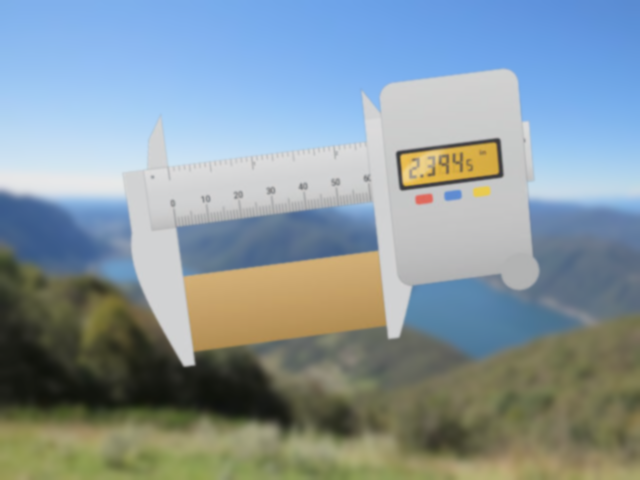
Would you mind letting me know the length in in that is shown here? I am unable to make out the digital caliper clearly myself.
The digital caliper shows 2.3945 in
